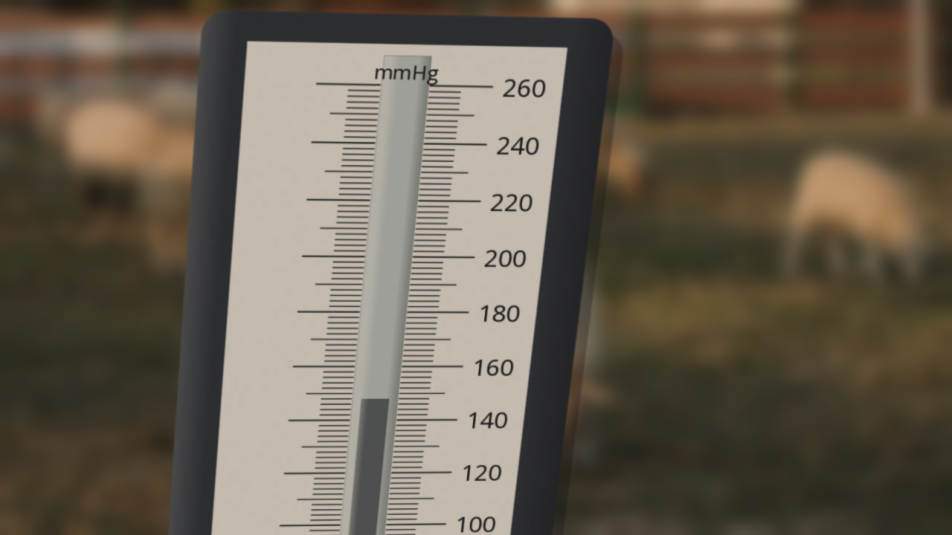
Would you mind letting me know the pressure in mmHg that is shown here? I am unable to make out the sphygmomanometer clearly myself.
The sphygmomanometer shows 148 mmHg
